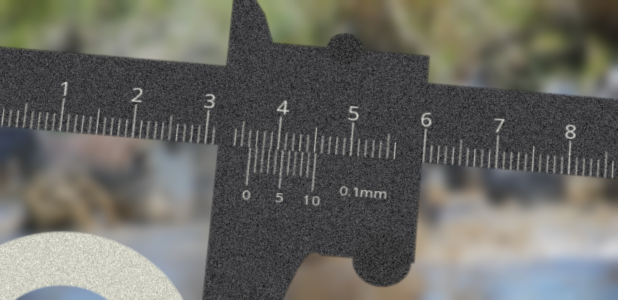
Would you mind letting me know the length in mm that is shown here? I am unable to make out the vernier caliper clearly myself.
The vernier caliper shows 36.2 mm
